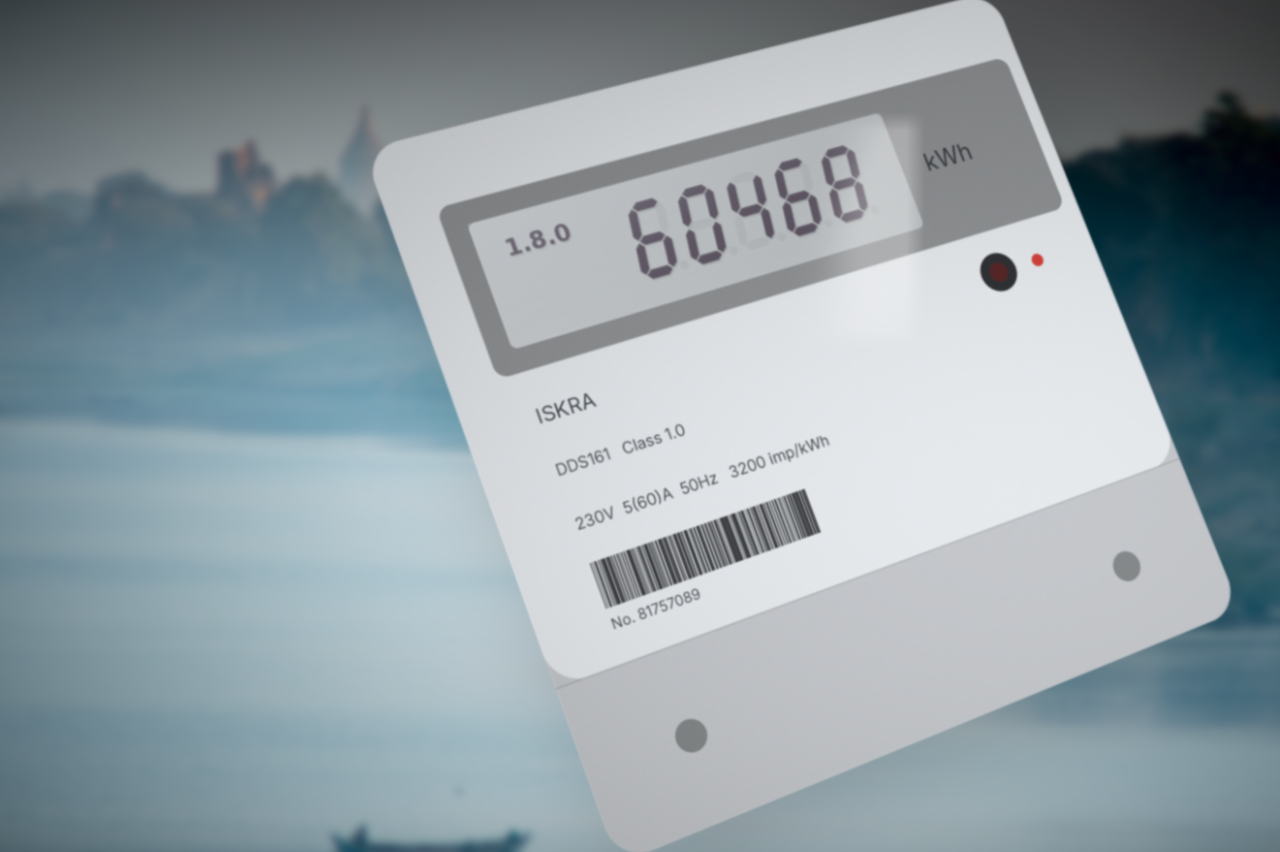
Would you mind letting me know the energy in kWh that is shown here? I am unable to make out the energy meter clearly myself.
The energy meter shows 60468 kWh
